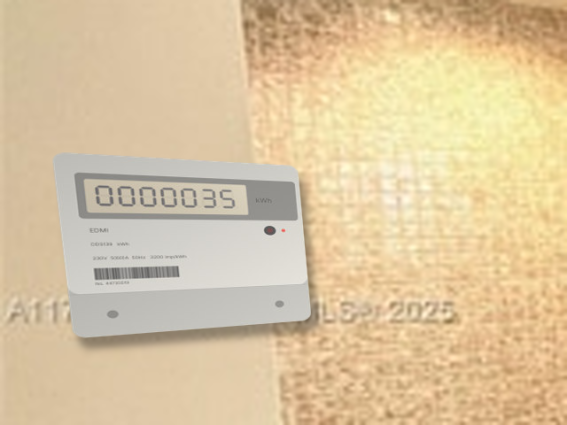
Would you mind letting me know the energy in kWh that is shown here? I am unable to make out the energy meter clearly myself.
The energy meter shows 35 kWh
